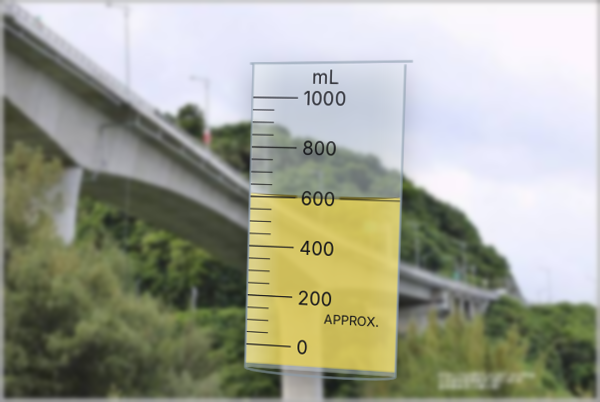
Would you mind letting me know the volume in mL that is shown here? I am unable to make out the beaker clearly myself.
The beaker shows 600 mL
